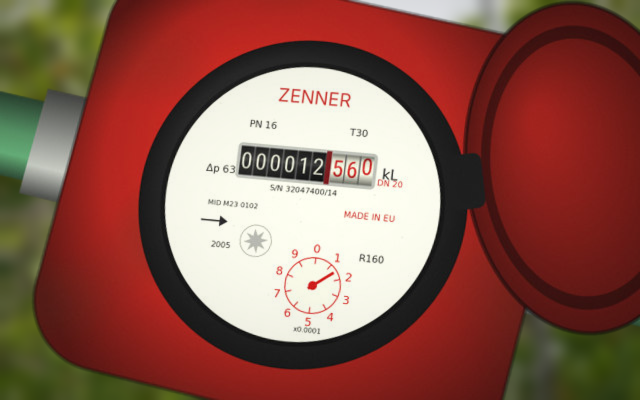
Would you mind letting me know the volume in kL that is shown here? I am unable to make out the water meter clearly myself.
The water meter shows 12.5601 kL
